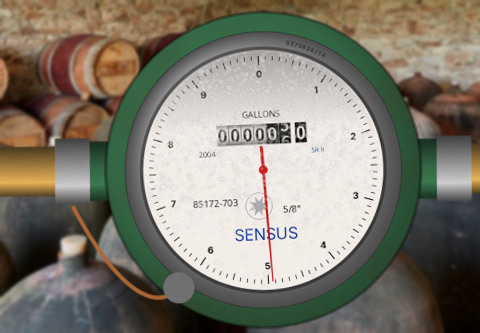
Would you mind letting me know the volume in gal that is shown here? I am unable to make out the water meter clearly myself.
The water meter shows 54.9 gal
